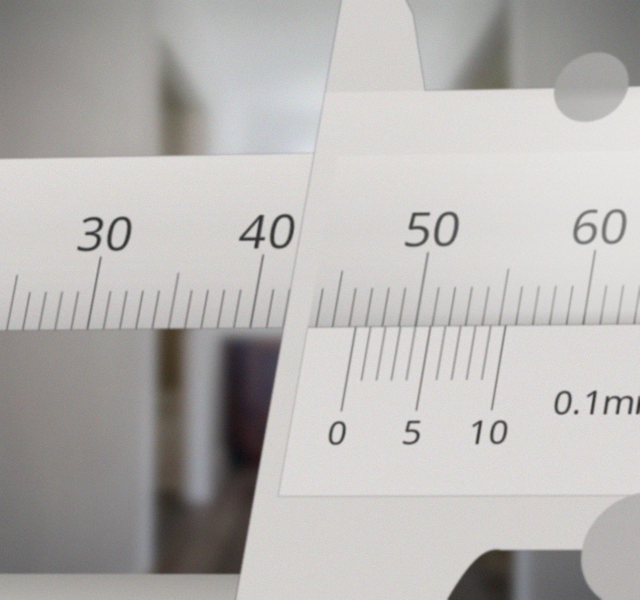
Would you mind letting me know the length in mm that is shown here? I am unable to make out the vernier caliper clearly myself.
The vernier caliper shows 46.4 mm
